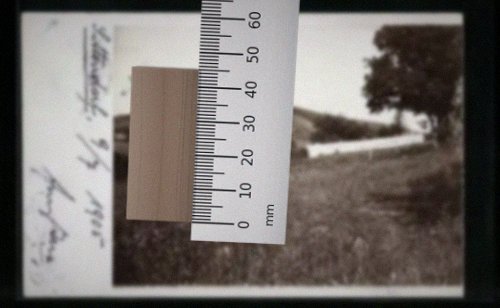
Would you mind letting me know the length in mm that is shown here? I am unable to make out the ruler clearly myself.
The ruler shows 45 mm
